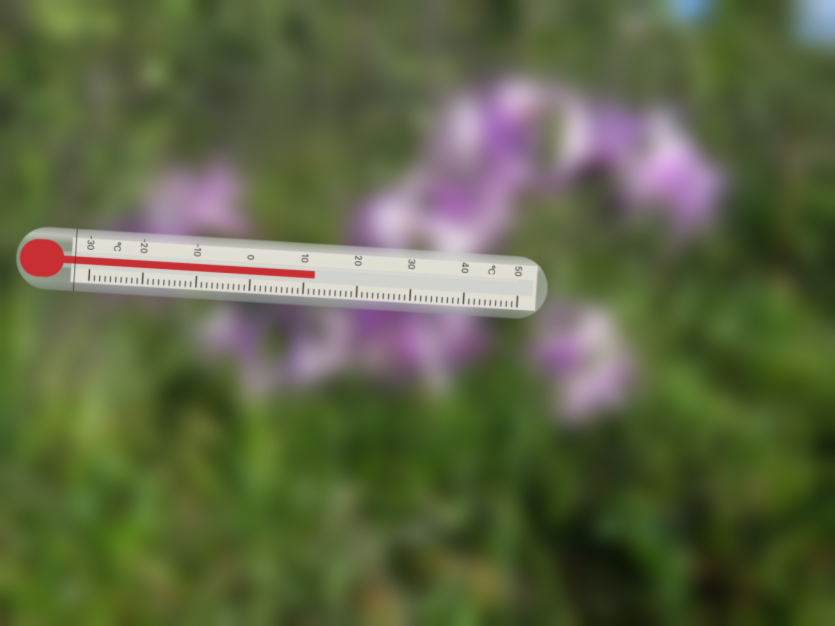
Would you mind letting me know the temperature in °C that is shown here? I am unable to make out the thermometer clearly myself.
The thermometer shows 12 °C
